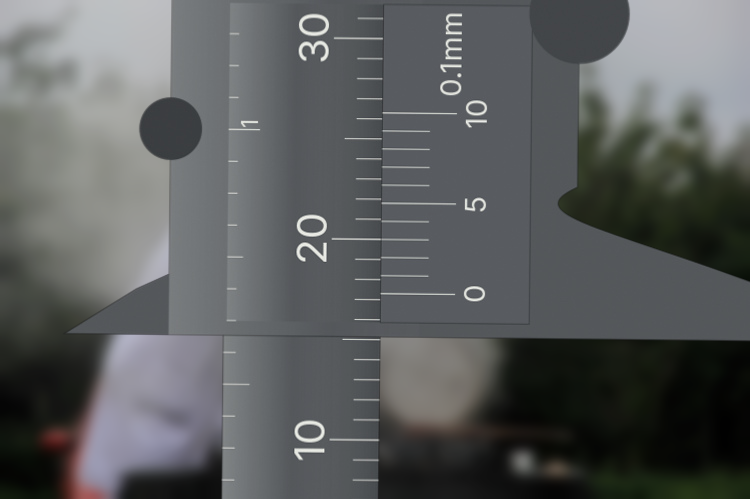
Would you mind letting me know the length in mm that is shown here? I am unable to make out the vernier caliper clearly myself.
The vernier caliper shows 17.3 mm
